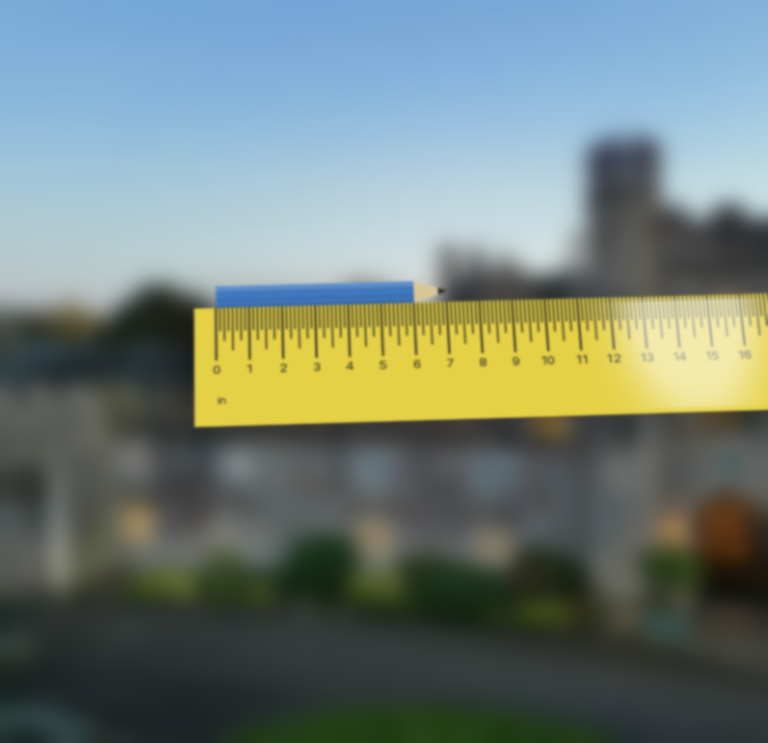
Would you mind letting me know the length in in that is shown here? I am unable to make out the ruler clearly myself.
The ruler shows 7 in
